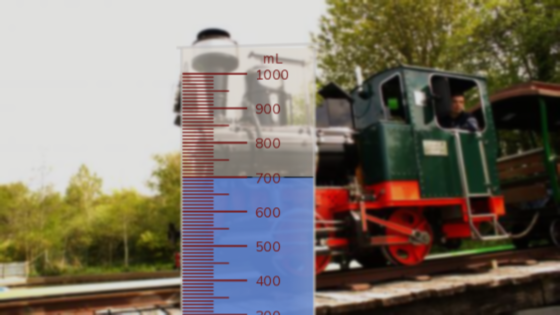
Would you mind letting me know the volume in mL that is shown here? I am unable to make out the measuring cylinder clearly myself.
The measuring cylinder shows 700 mL
